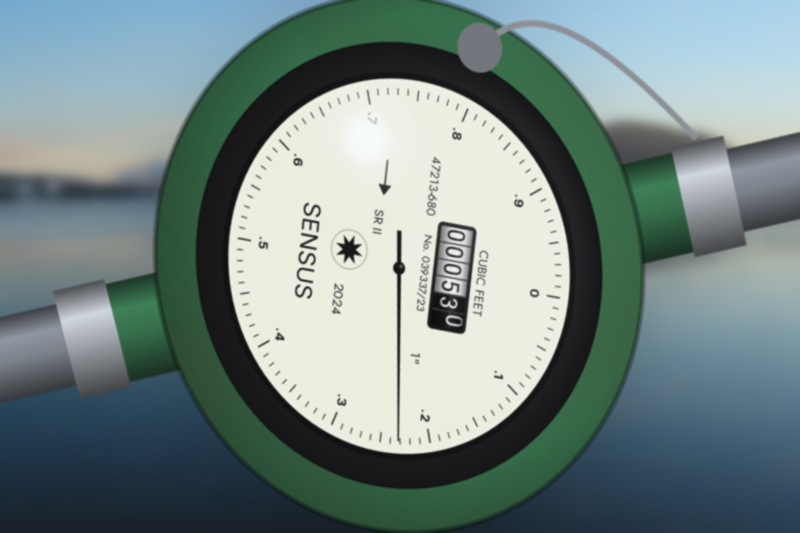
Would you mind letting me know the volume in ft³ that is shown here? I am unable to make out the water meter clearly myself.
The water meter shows 530.23 ft³
